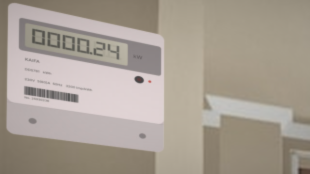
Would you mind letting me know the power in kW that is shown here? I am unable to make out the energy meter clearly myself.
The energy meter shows 0.24 kW
